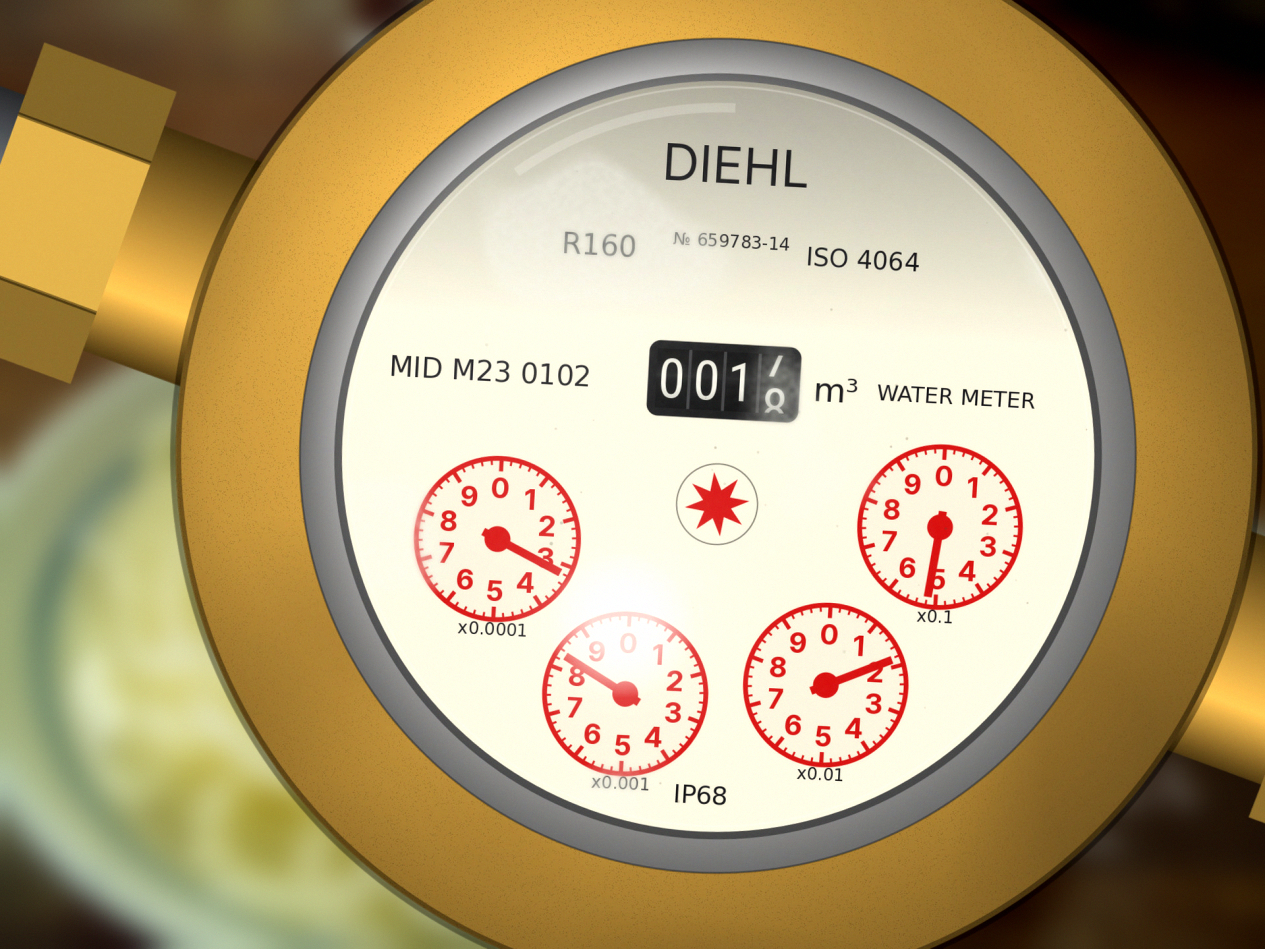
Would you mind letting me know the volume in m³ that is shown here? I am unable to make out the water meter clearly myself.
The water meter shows 17.5183 m³
